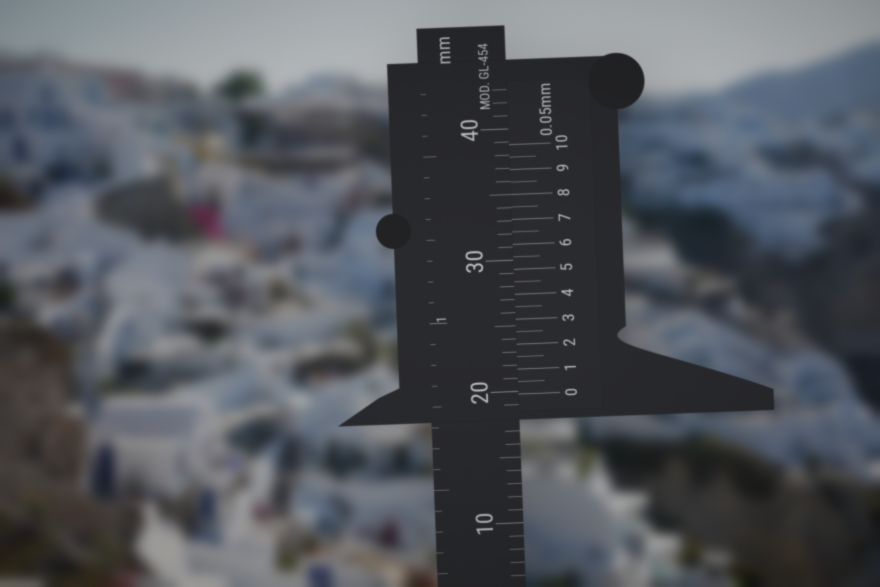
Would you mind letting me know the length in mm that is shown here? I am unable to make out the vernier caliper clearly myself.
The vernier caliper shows 19.8 mm
